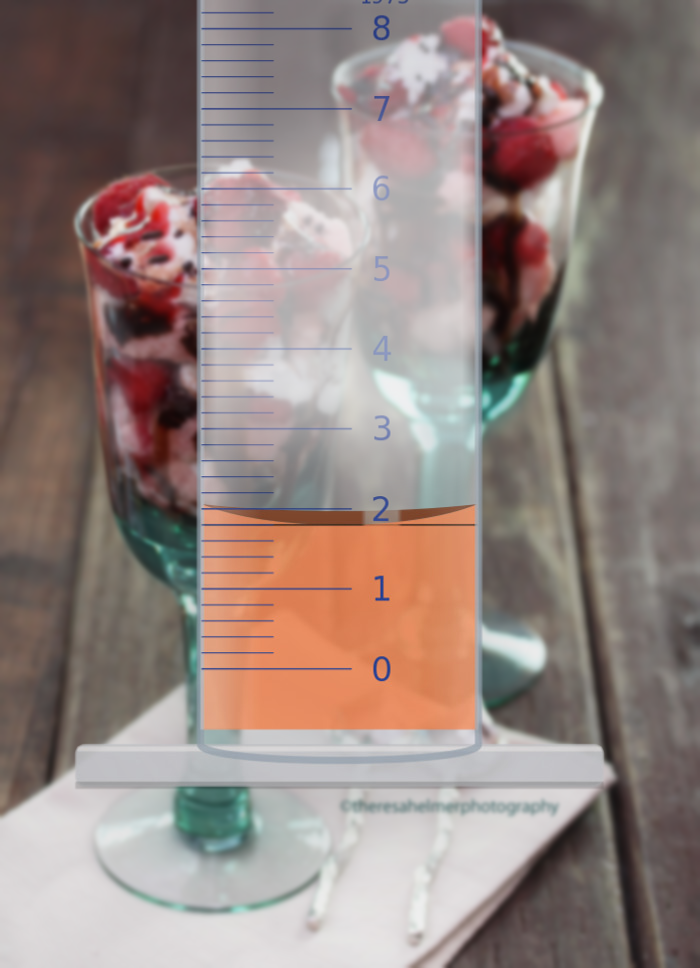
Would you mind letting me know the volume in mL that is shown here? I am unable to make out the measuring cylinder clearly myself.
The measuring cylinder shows 1.8 mL
